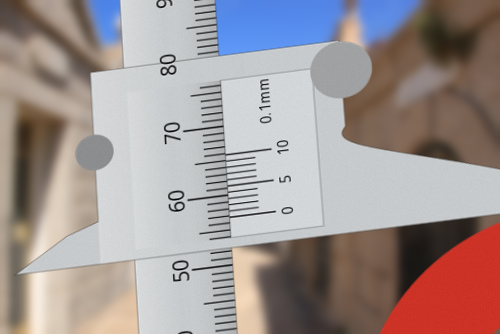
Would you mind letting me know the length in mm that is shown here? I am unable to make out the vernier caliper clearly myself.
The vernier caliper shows 56.8 mm
